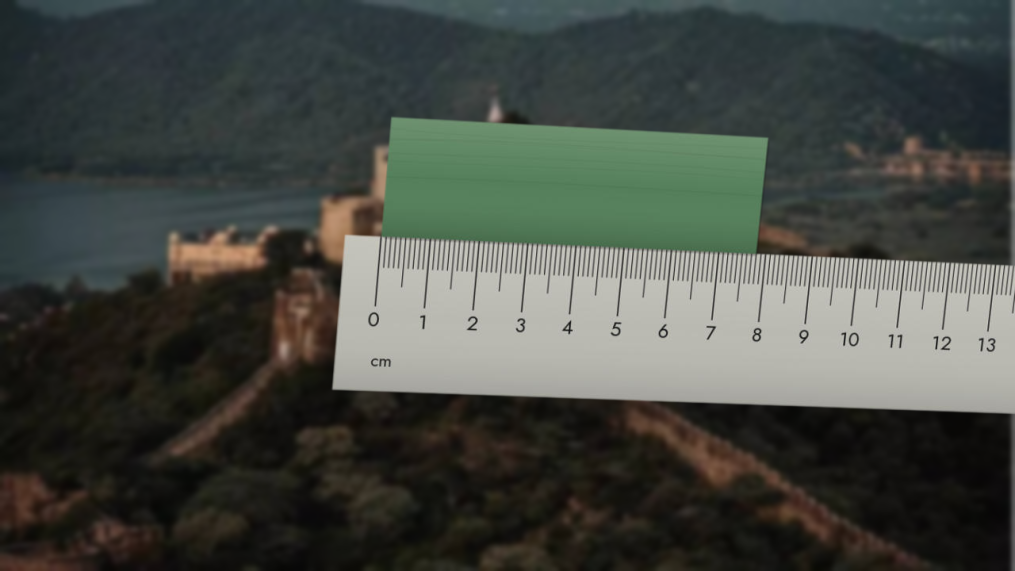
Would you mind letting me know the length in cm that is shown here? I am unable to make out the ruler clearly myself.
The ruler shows 7.8 cm
